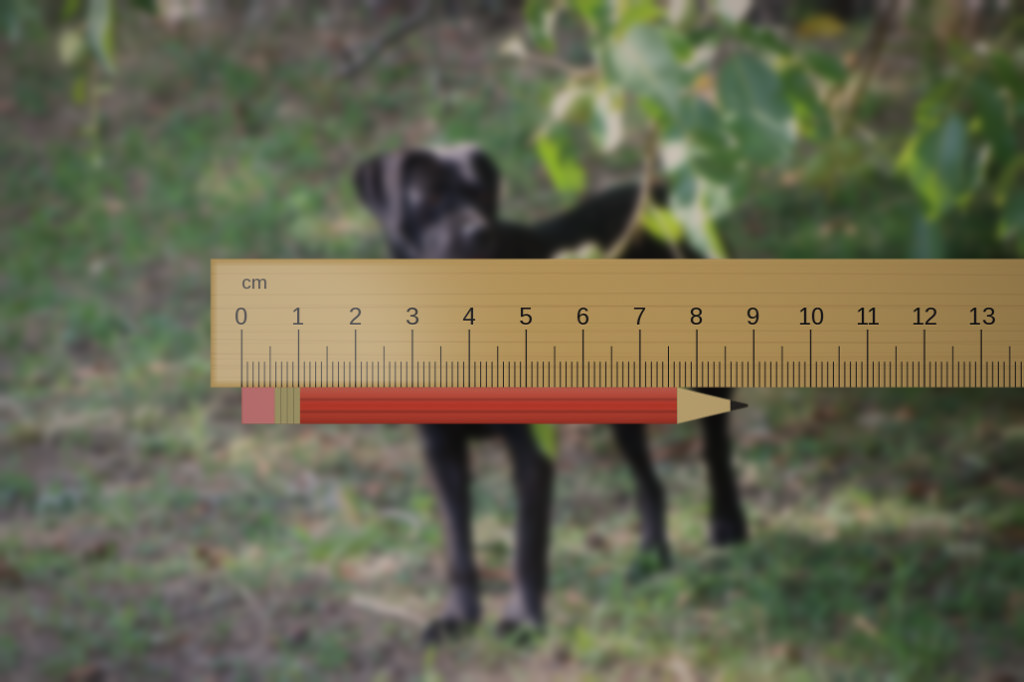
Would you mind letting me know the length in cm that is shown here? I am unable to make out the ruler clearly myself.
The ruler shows 8.9 cm
